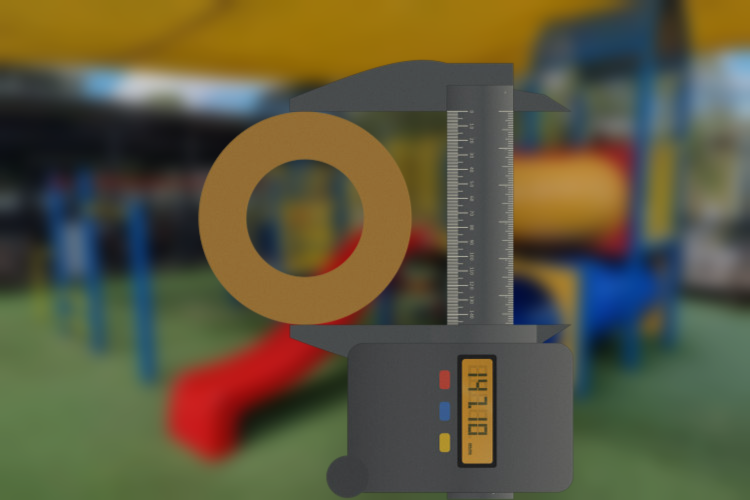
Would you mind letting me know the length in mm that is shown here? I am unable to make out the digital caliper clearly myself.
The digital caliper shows 147.10 mm
